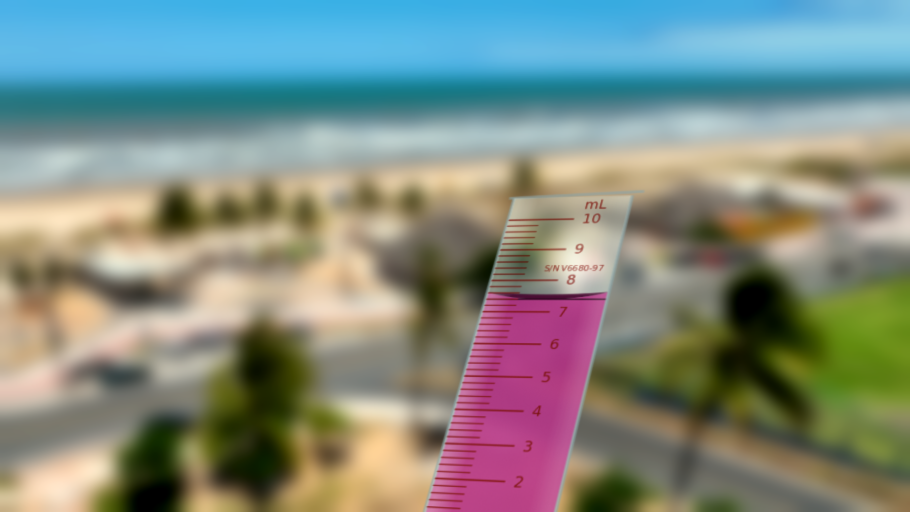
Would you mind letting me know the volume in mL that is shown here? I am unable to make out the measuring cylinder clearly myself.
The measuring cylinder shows 7.4 mL
